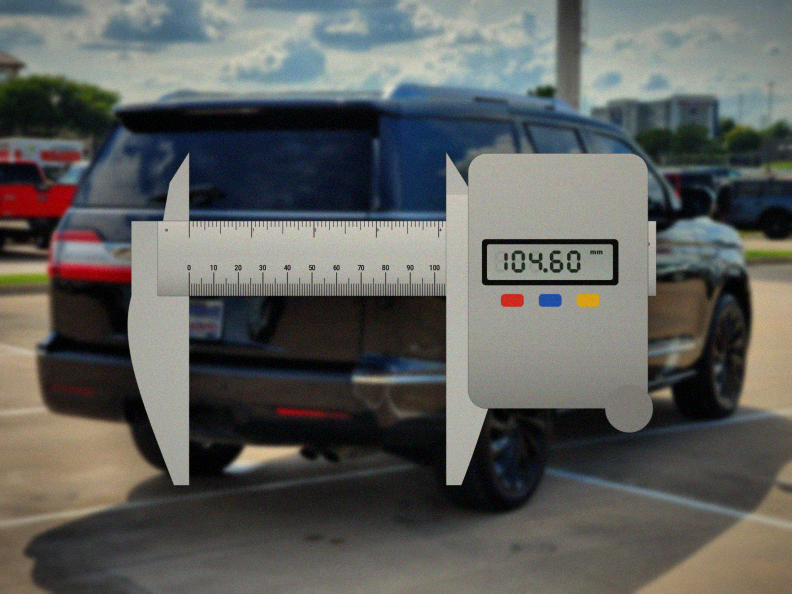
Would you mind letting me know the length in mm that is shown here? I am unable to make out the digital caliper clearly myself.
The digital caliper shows 104.60 mm
